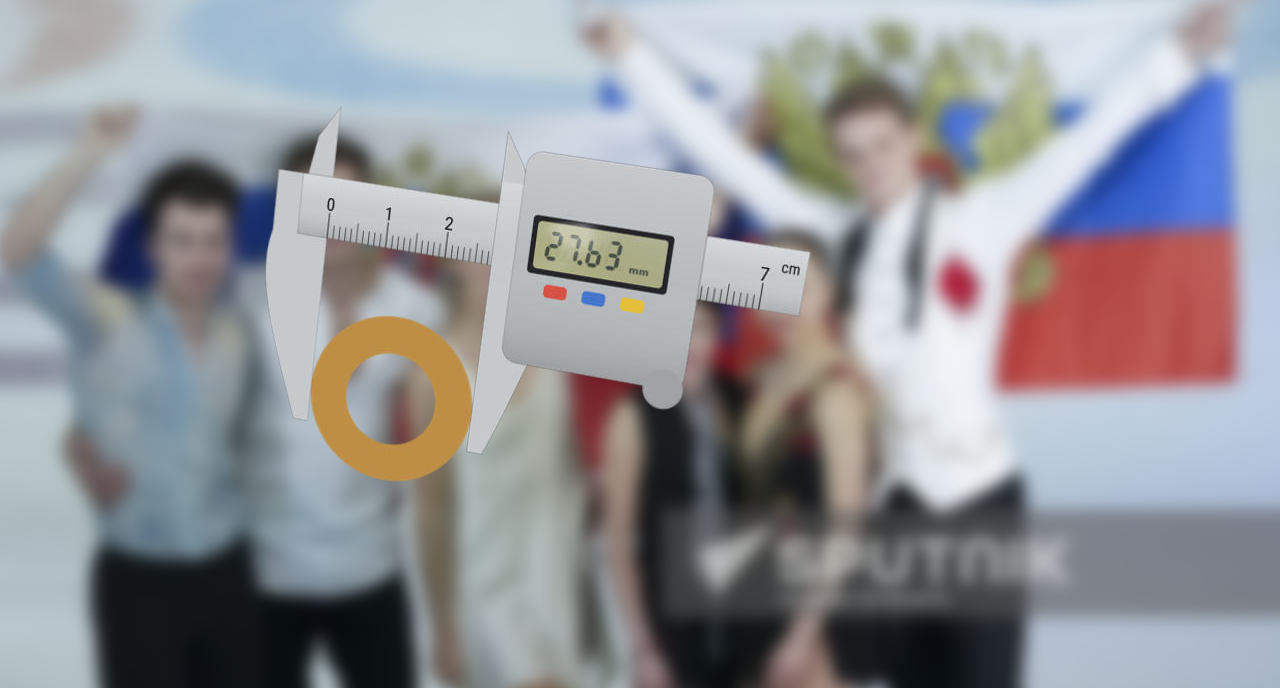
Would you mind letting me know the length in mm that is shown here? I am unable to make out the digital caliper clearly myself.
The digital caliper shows 27.63 mm
